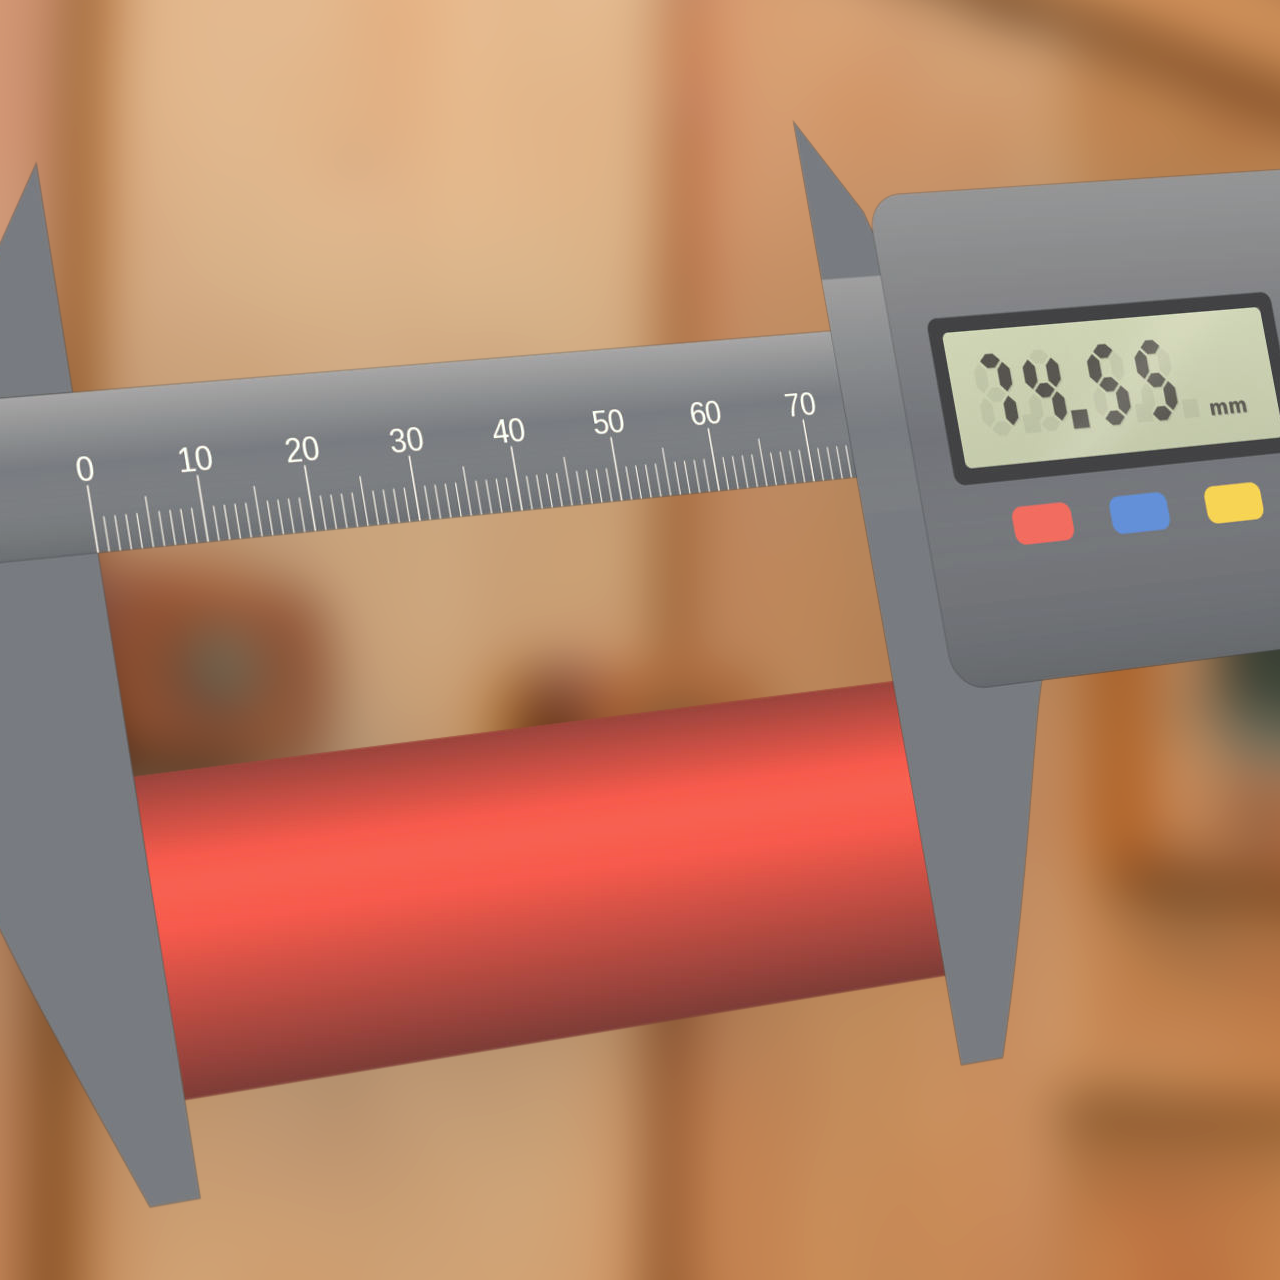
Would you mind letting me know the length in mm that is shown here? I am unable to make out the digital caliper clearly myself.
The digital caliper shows 74.55 mm
